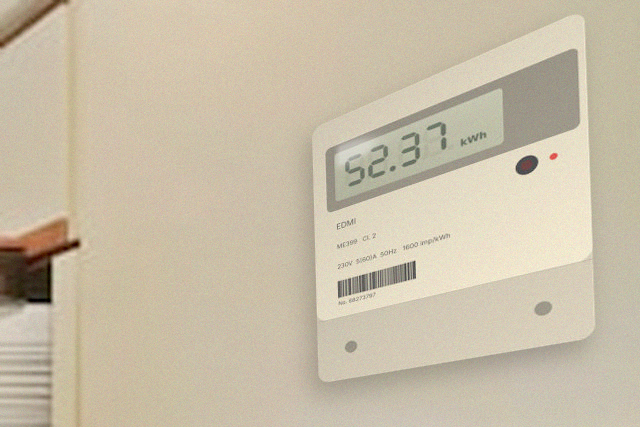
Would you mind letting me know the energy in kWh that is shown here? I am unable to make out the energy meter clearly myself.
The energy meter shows 52.37 kWh
